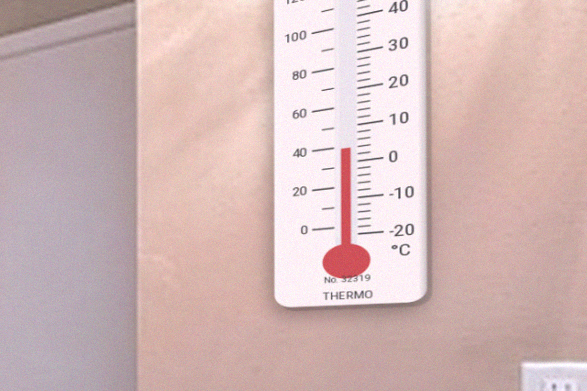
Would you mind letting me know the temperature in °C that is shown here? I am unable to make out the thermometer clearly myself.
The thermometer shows 4 °C
